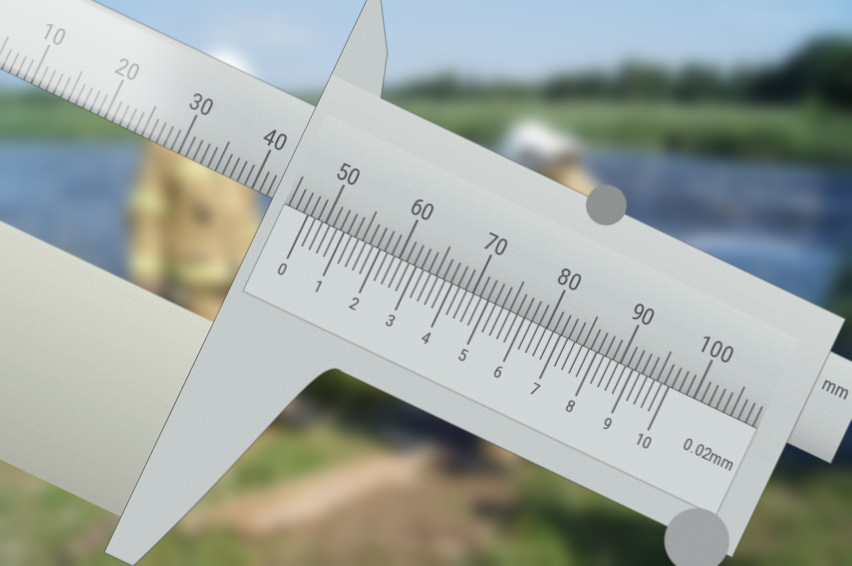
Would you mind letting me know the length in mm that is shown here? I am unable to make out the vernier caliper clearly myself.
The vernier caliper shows 47.6 mm
